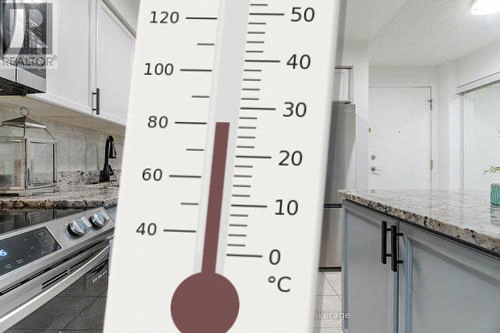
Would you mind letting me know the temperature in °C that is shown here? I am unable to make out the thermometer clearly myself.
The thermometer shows 27 °C
